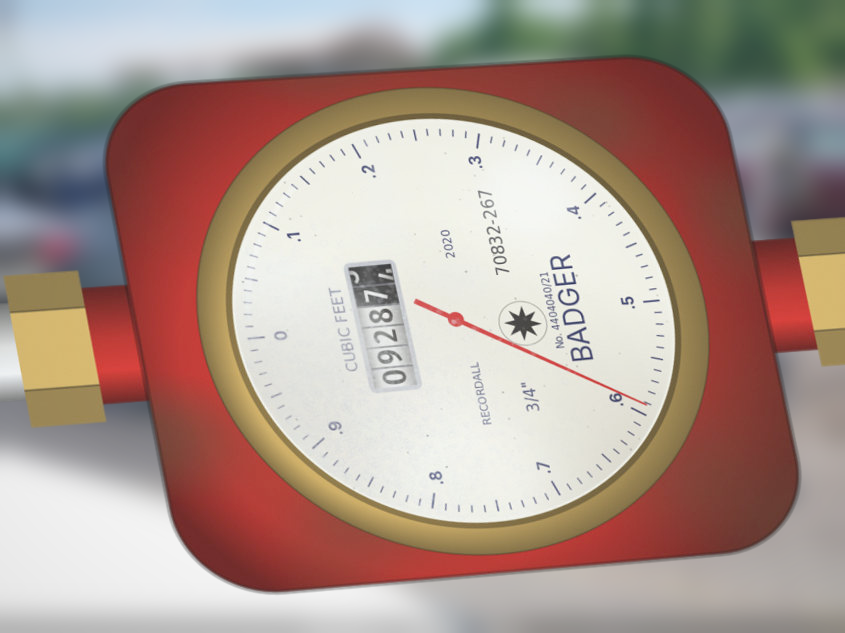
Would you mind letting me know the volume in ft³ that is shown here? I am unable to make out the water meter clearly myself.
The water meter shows 92873.59 ft³
